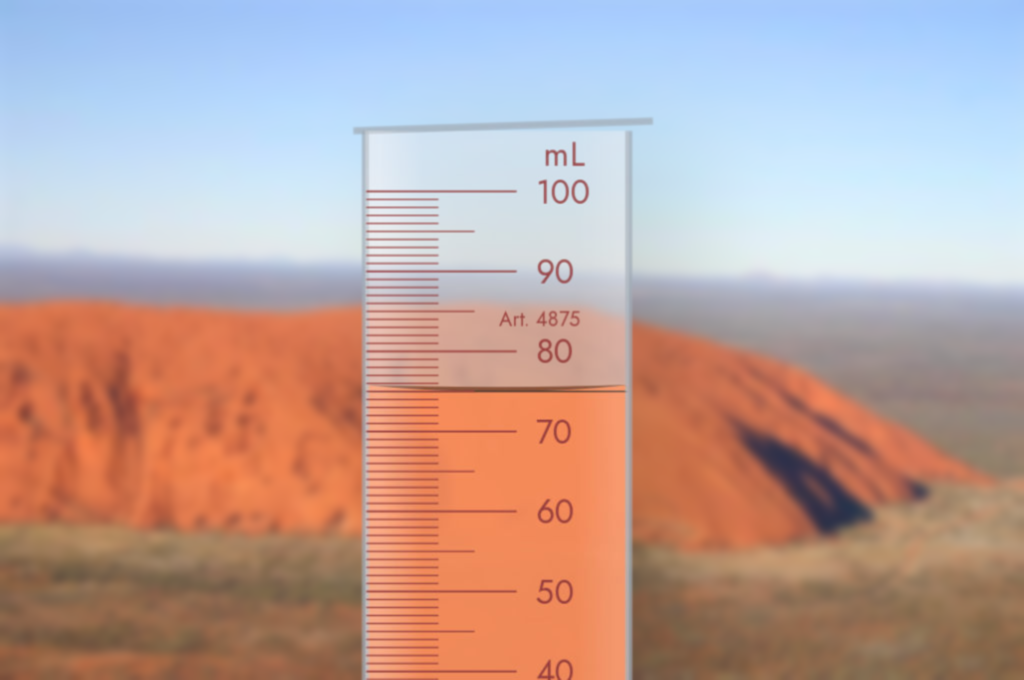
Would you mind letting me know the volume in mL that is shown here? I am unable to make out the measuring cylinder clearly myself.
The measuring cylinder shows 75 mL
